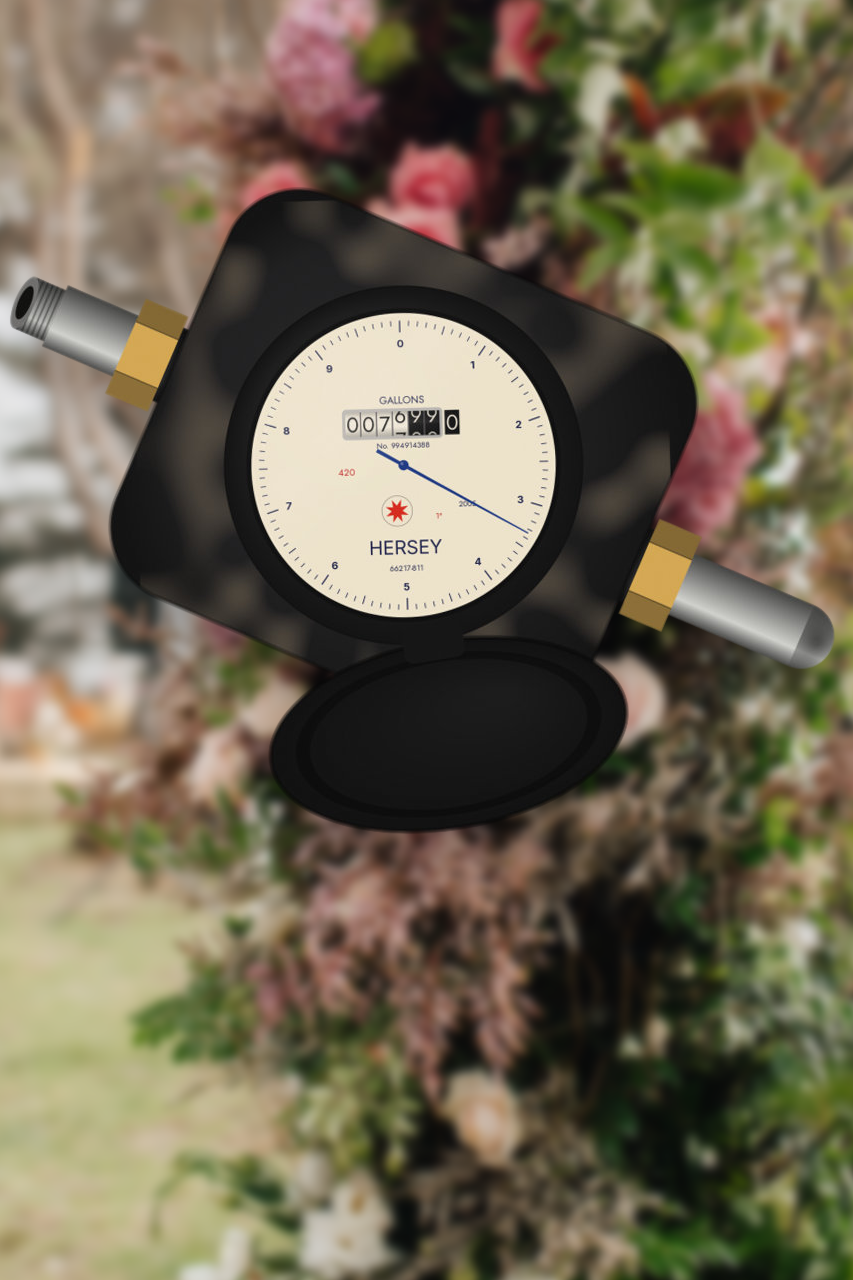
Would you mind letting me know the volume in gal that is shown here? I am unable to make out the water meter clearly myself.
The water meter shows 76993.3 gal
